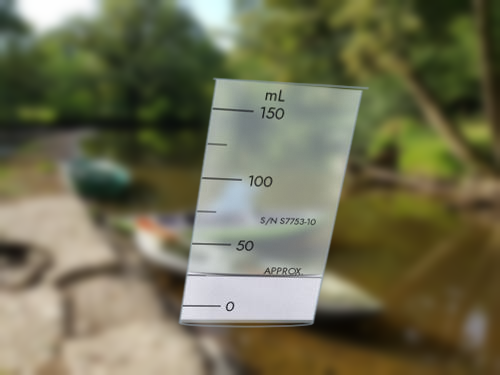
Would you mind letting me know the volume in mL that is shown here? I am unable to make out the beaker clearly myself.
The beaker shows 25 mL
